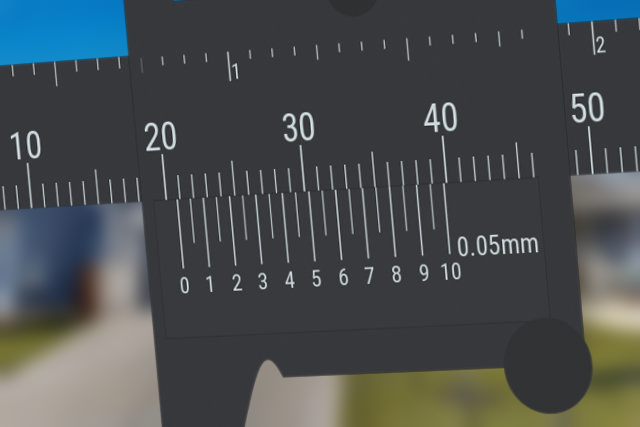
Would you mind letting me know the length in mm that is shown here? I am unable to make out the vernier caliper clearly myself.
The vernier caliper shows 20.8 mm
